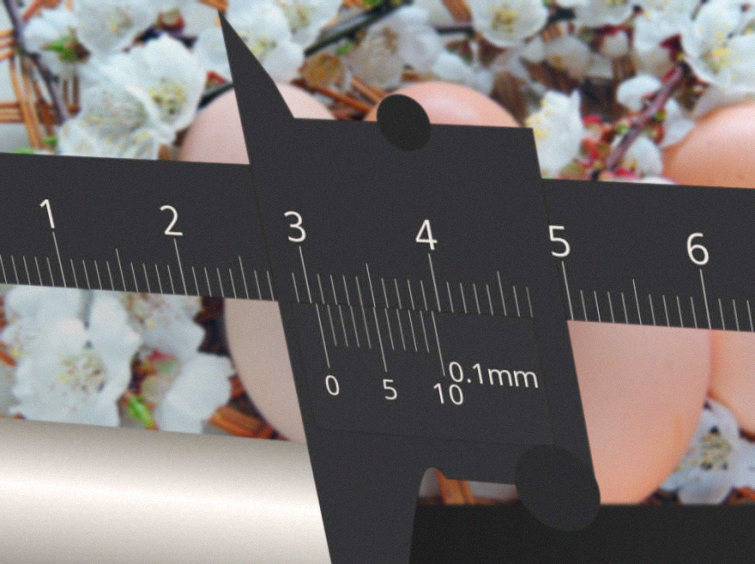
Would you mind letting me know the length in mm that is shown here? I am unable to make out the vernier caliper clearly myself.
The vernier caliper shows 30.4 mm
